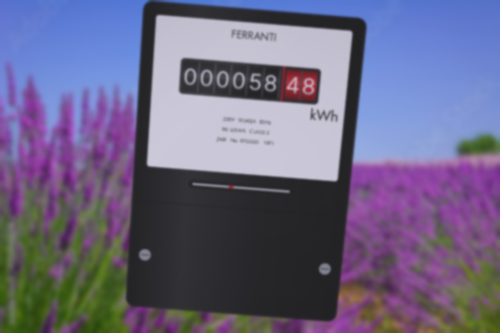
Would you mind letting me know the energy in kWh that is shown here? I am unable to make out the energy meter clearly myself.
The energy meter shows 58.48 kWh
